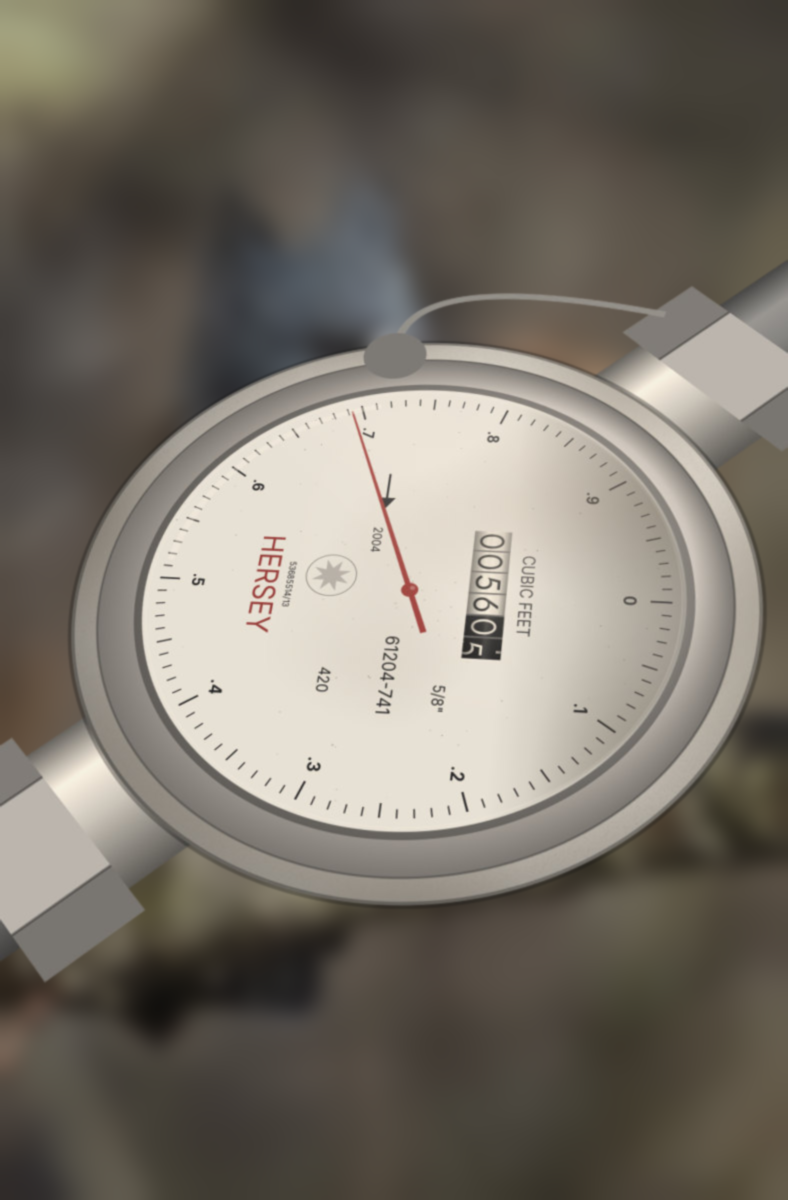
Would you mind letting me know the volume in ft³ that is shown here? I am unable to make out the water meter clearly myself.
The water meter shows 5604.69 ft³
